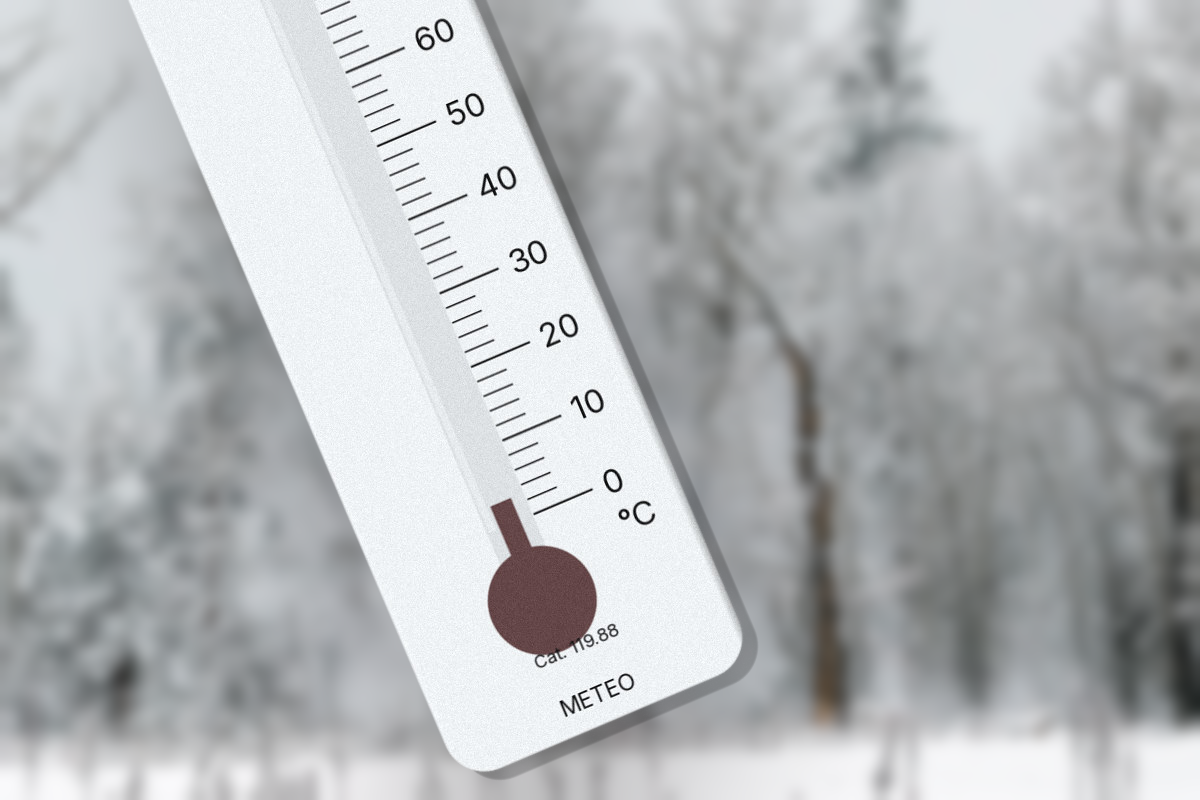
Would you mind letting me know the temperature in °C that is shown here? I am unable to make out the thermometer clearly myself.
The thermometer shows 3 °C
